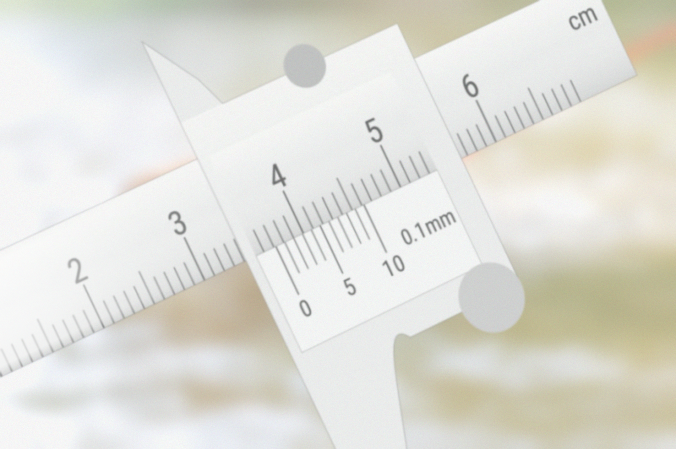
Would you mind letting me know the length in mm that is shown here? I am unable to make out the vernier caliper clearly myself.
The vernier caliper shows 37.2 mm
